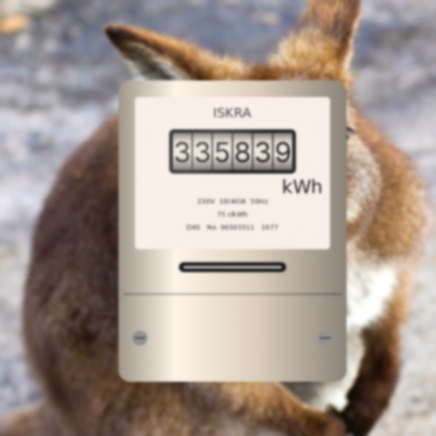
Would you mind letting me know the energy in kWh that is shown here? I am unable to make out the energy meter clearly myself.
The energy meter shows 335839 kWh
